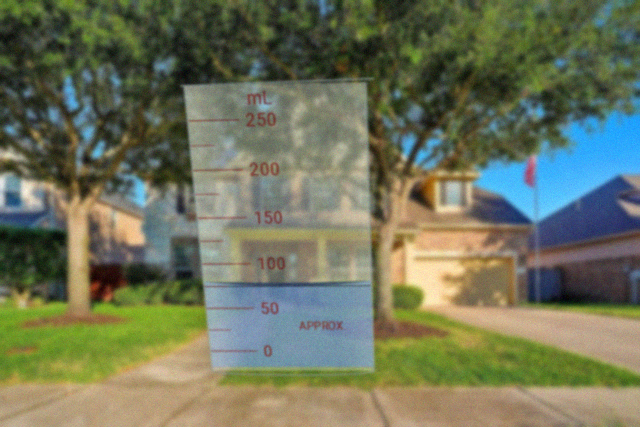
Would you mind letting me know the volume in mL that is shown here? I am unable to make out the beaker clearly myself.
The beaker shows 75 mL
